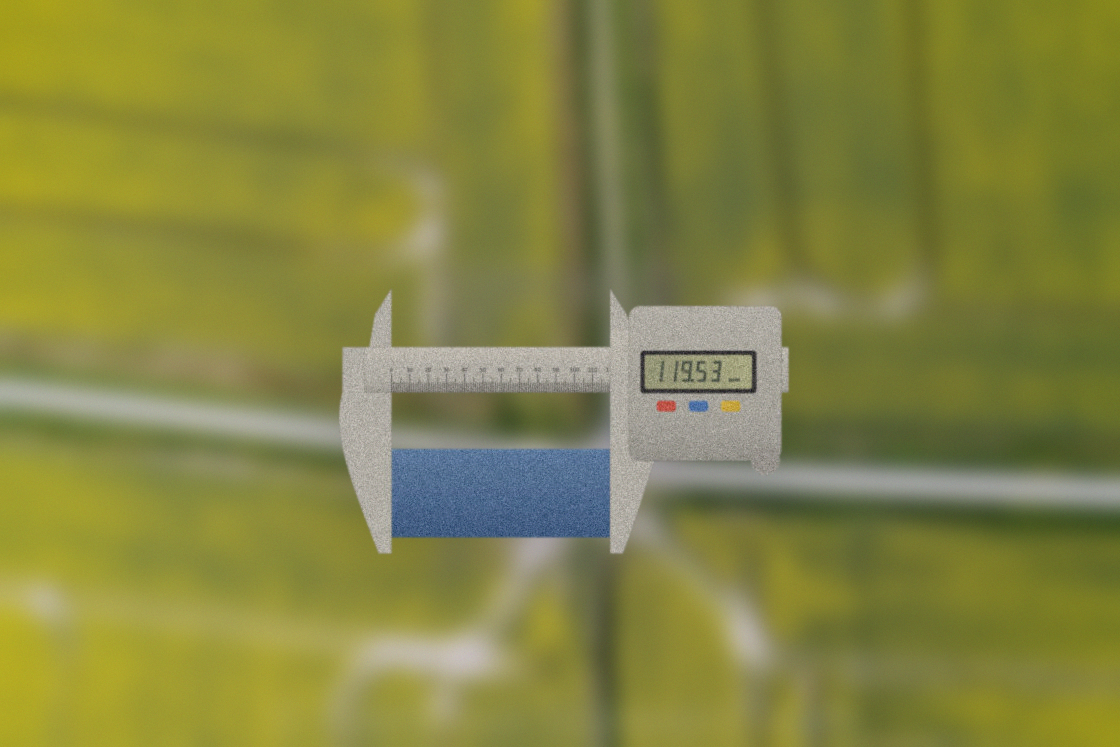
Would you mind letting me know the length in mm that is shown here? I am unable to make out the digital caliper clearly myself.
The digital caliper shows 119.53 mm
